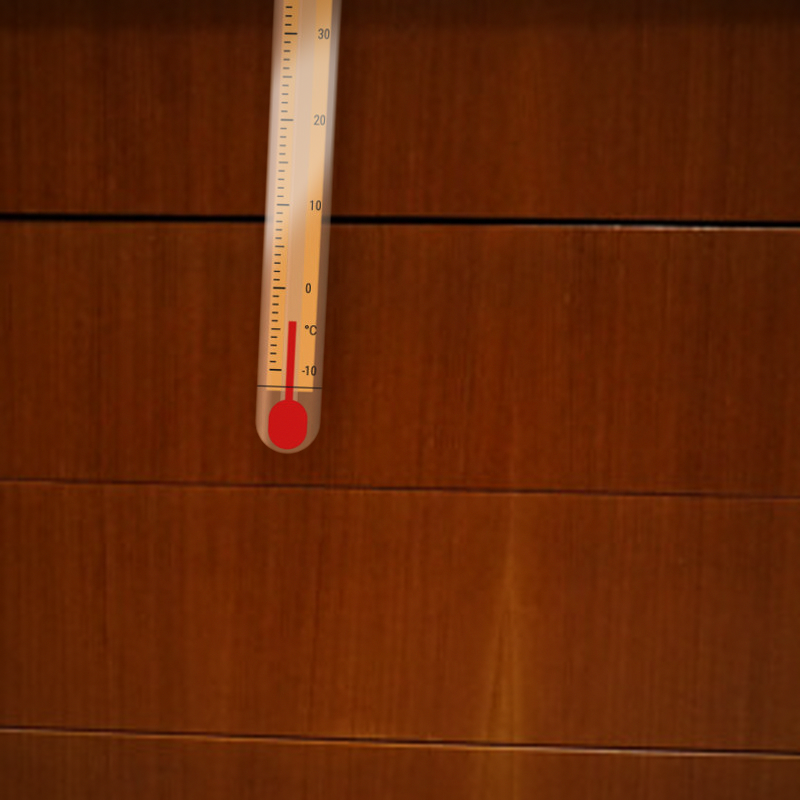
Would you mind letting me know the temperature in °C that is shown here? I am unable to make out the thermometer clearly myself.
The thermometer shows -4 °C
